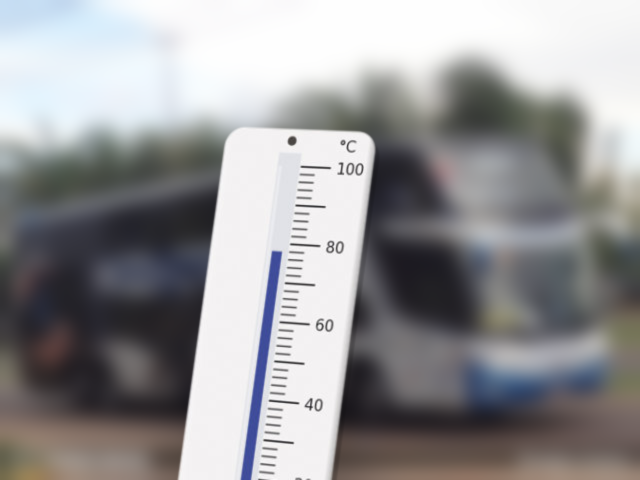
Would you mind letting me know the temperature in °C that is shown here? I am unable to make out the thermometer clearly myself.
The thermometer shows 78 °C
